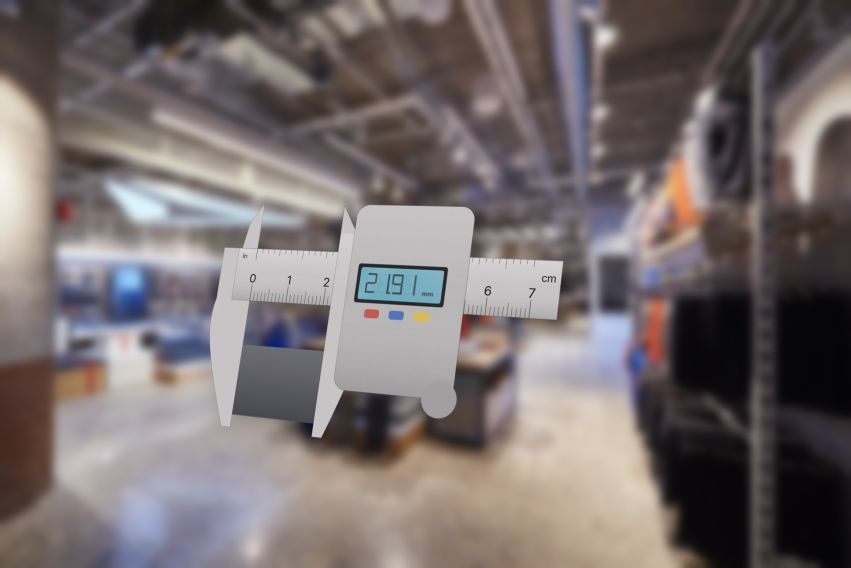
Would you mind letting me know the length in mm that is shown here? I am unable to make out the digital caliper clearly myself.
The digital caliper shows 21.91 mm
